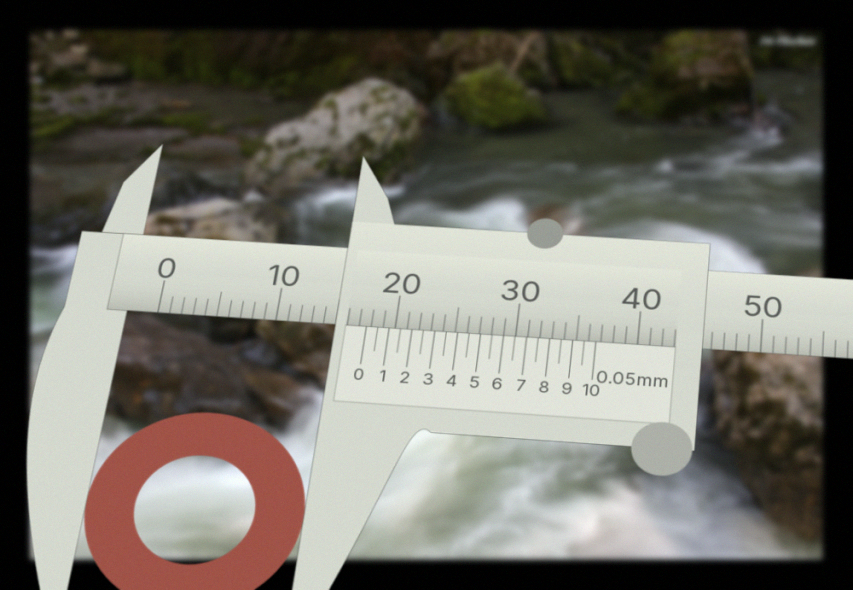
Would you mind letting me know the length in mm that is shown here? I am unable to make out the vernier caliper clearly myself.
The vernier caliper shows 17.6 mm
